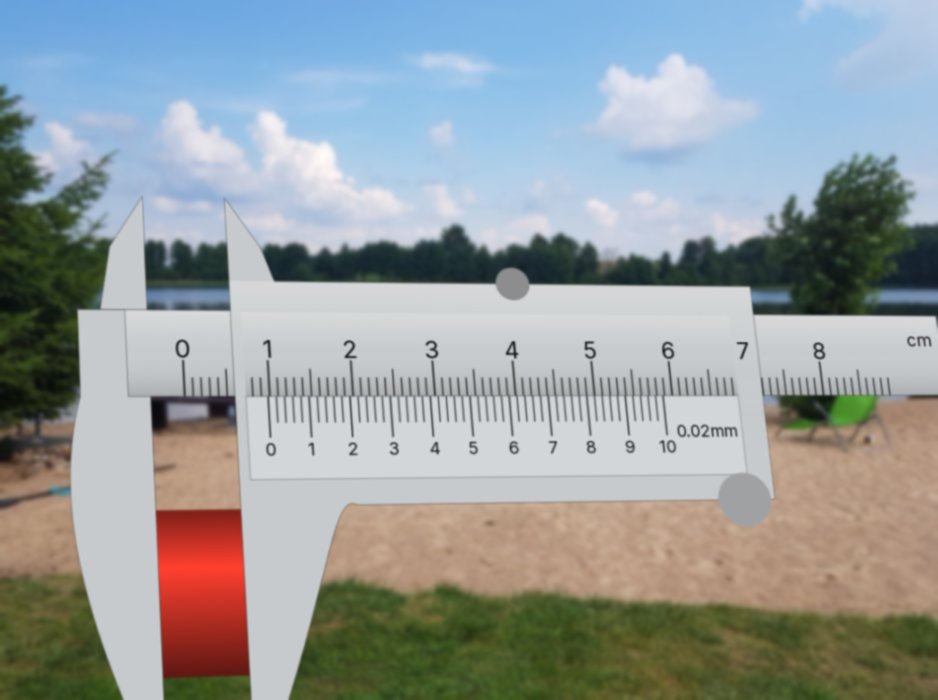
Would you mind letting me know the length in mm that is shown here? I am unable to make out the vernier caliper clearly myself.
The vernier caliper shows 9.8 mm
